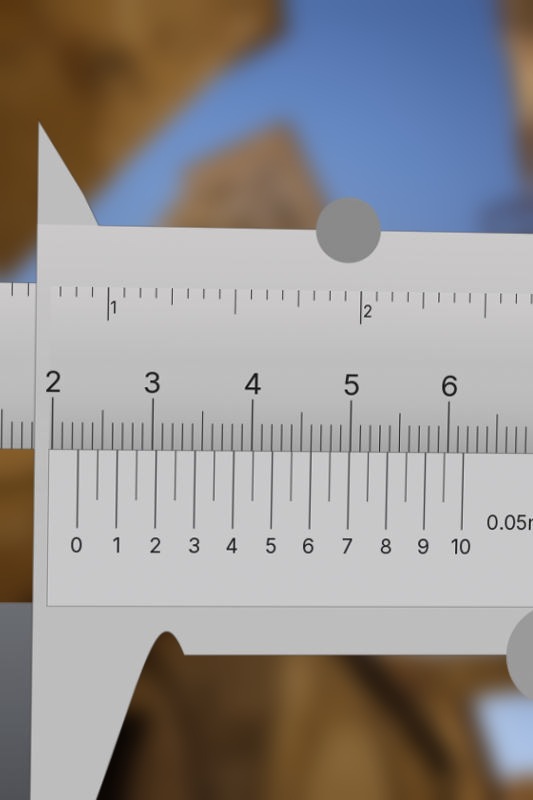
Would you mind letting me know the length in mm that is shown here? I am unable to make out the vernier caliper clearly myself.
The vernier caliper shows 22.6 mm
